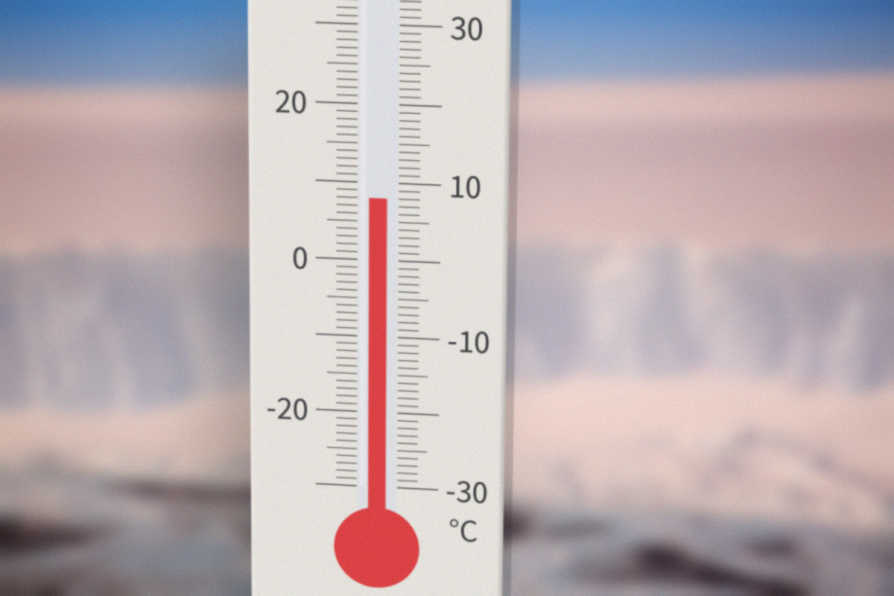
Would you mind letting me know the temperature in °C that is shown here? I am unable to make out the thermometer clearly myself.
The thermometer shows 8 °C
